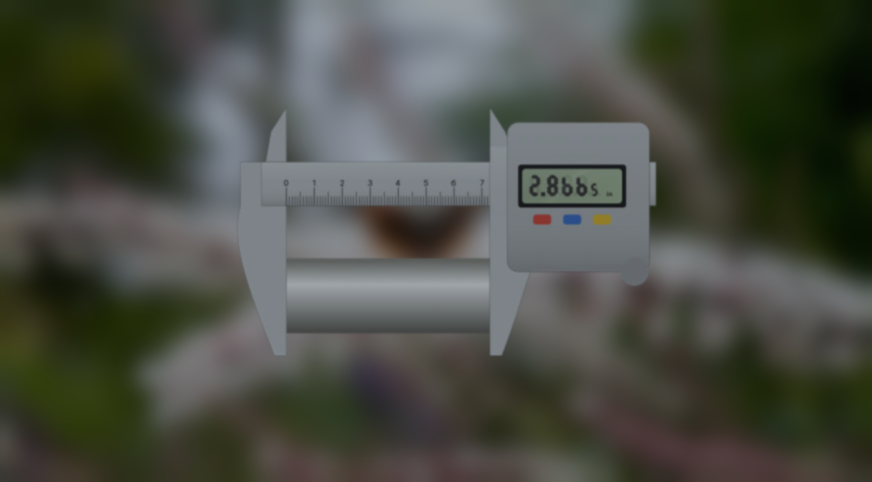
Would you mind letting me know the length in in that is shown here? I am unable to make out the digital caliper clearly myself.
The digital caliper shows 2.8665 in
